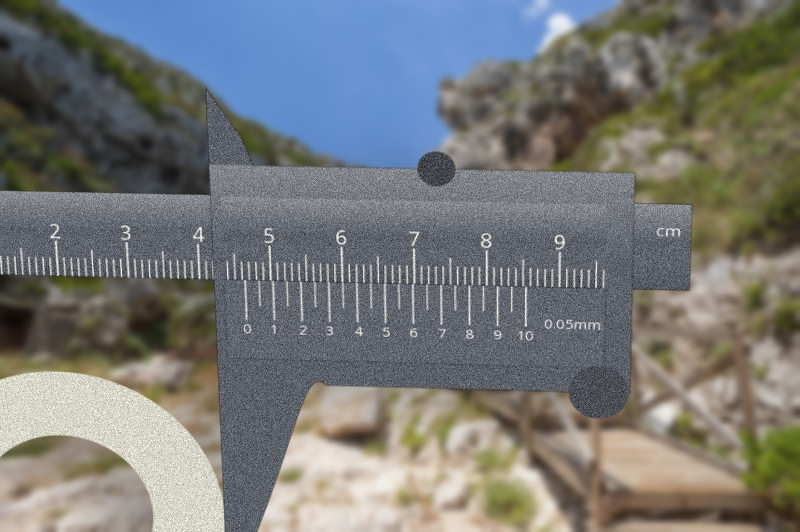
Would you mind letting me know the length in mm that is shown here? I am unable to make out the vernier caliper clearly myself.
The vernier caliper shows 46.4 mm
